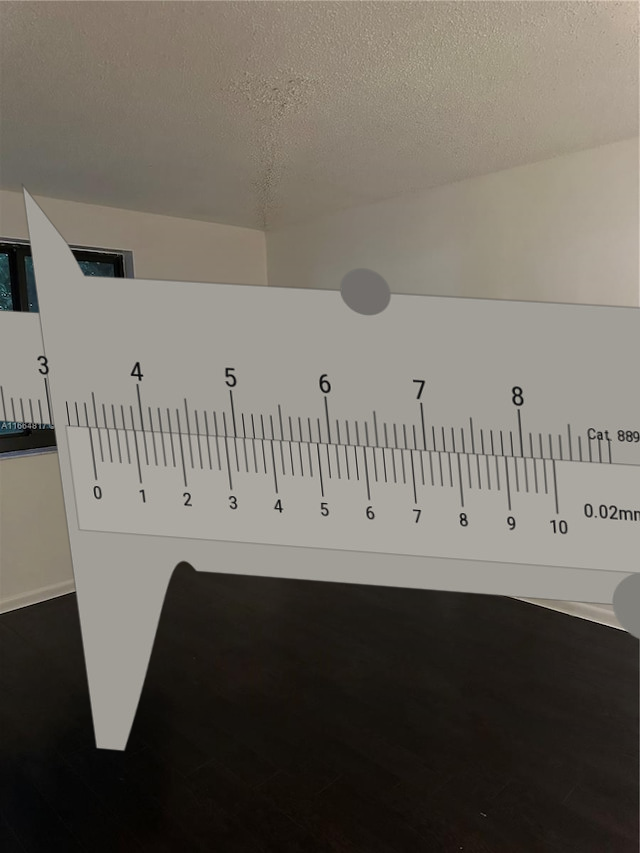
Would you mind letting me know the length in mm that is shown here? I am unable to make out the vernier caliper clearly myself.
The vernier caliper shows 34.2 mm
